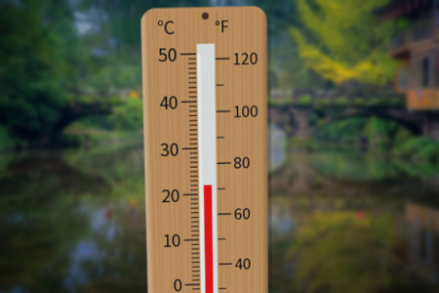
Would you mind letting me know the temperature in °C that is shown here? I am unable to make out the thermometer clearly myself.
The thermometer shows 22 °C
